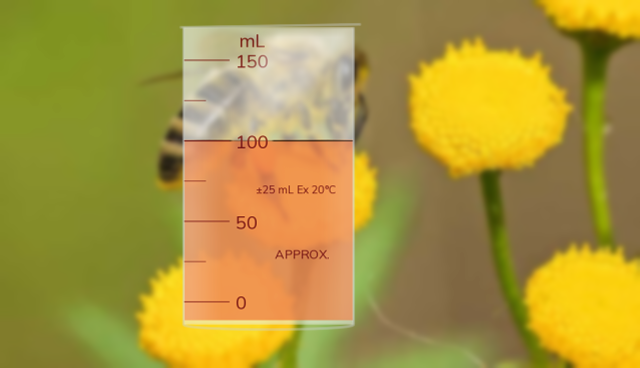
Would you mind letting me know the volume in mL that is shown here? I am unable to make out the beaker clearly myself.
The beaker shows 100 mL
